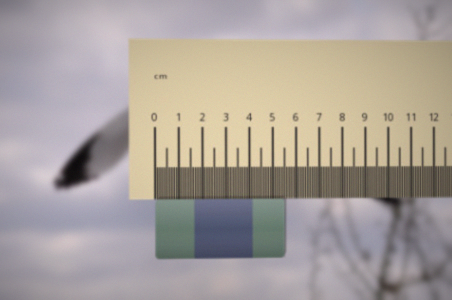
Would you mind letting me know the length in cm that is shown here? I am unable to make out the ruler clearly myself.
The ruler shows 5.5 cm
